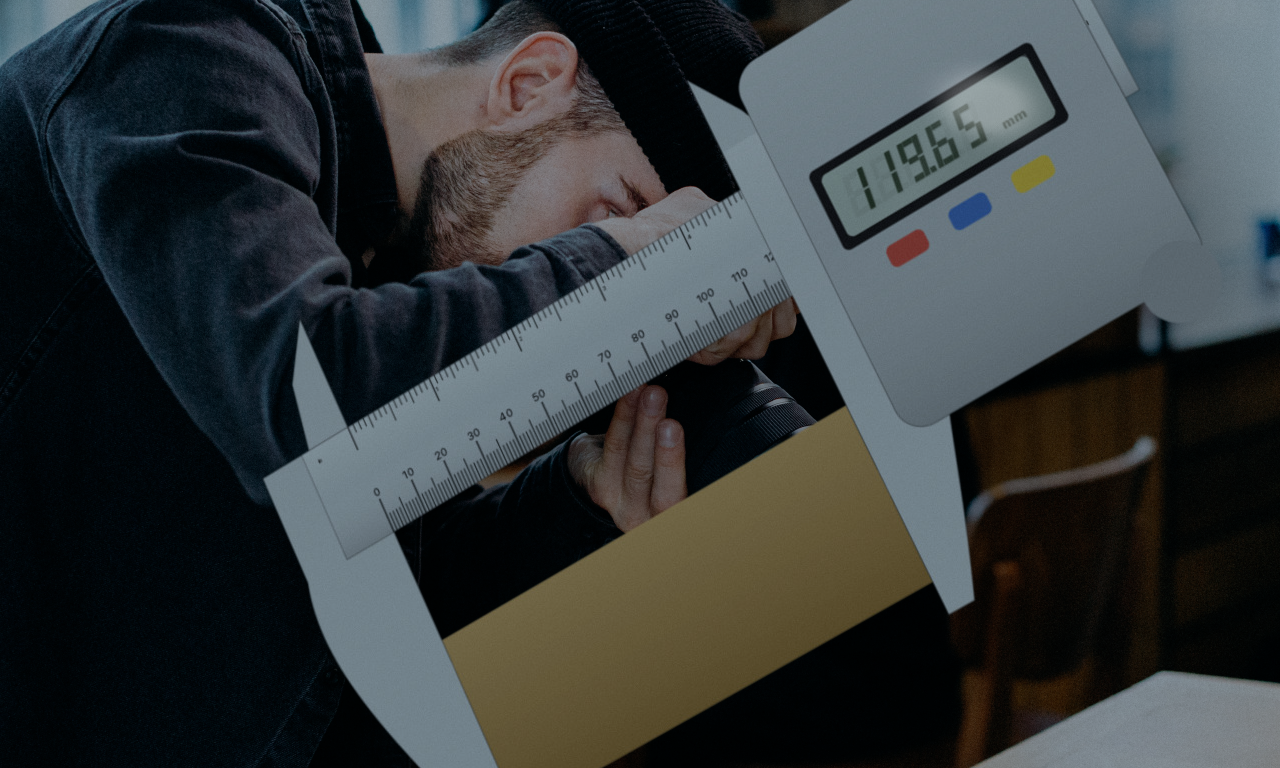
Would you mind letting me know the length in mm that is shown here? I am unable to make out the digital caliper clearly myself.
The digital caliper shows 119.65 mm
